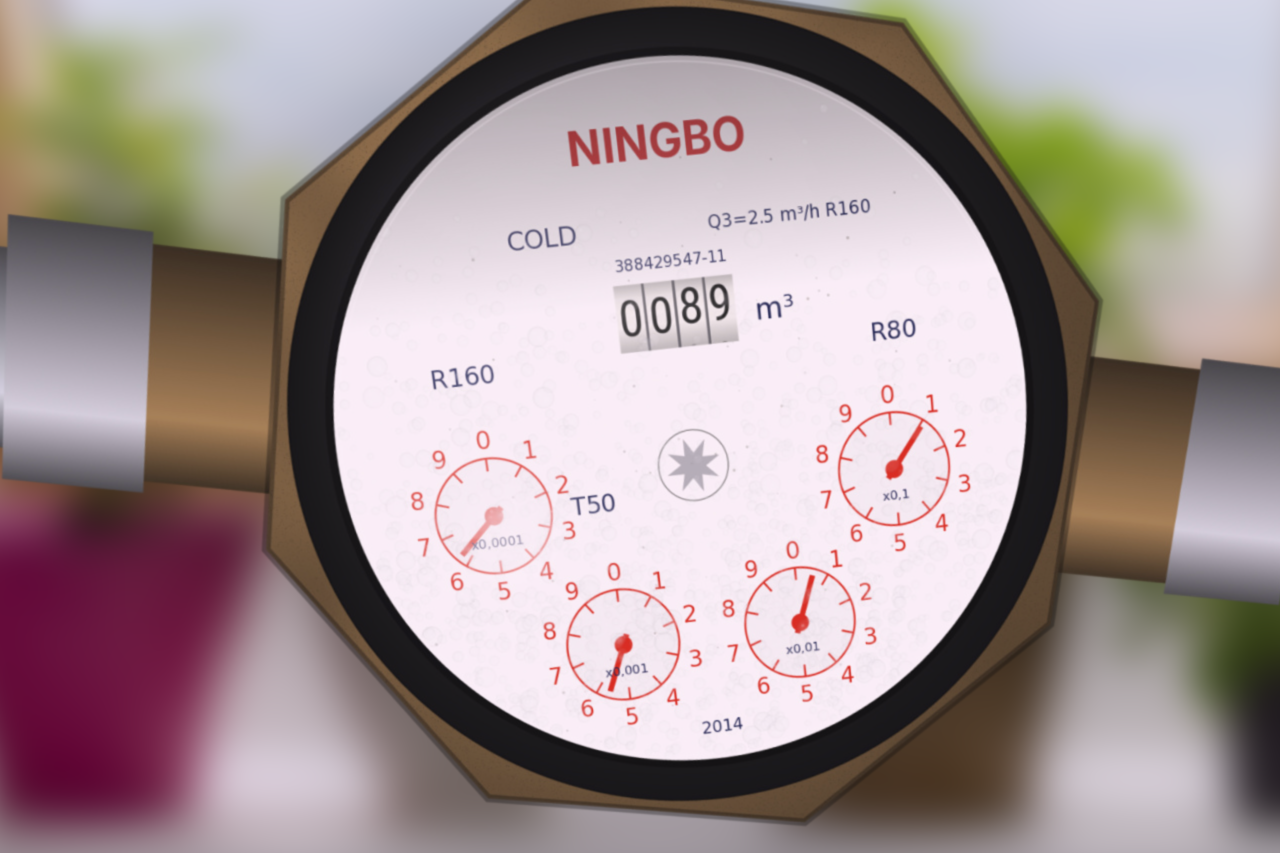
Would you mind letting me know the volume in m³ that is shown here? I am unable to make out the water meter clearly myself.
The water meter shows 89.1056 m³
